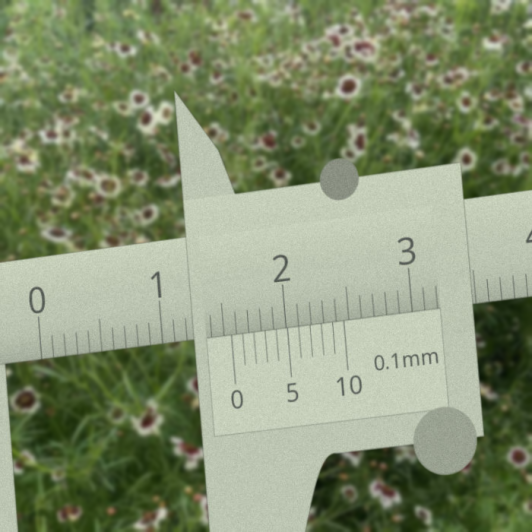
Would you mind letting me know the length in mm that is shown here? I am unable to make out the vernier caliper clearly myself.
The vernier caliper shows 15.6 mm
